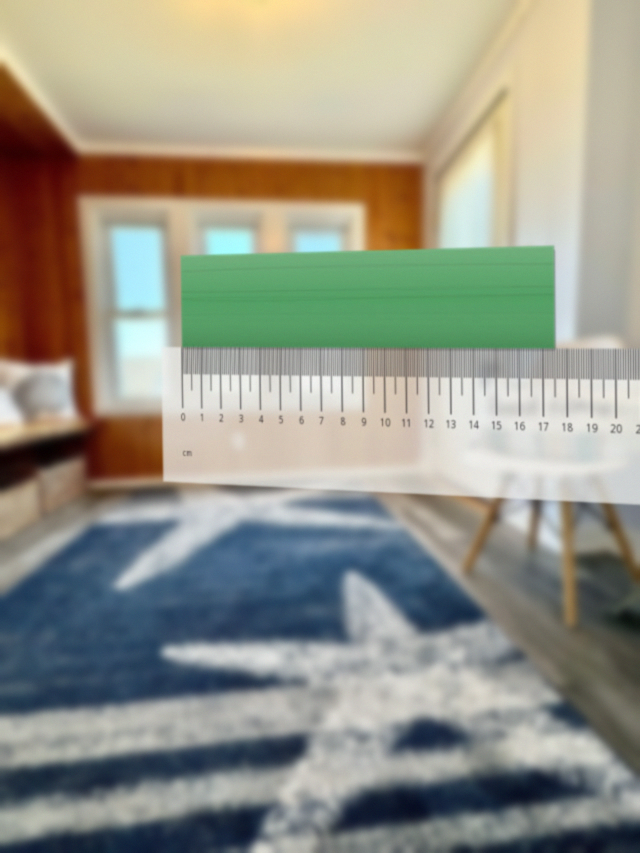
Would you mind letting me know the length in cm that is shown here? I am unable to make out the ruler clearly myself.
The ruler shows 17.5 cm
